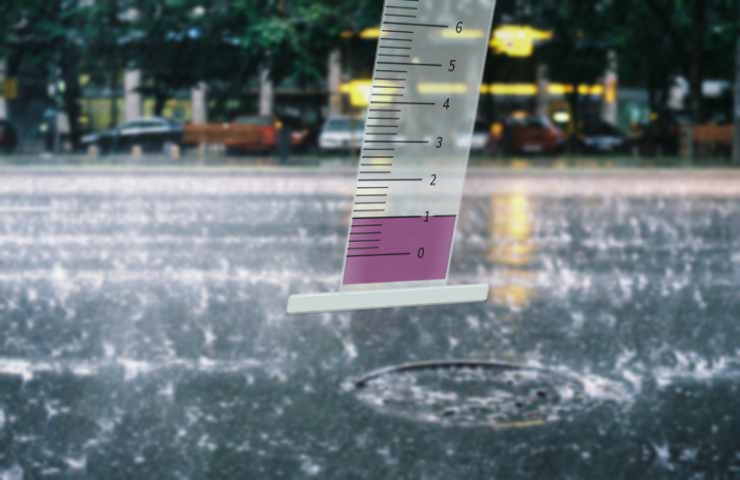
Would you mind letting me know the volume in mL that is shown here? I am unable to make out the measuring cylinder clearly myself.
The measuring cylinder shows 1 mL
